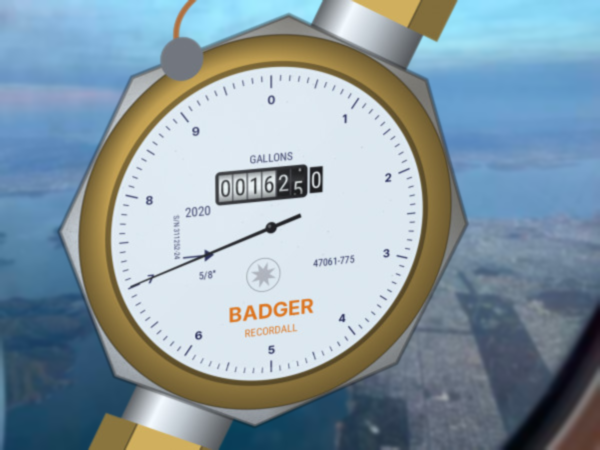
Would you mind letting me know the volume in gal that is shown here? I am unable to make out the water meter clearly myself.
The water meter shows 16247.0 gal
